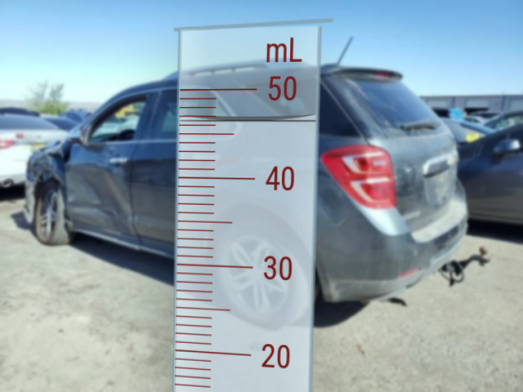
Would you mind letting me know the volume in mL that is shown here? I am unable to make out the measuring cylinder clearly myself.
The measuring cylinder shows 46.5 mL
